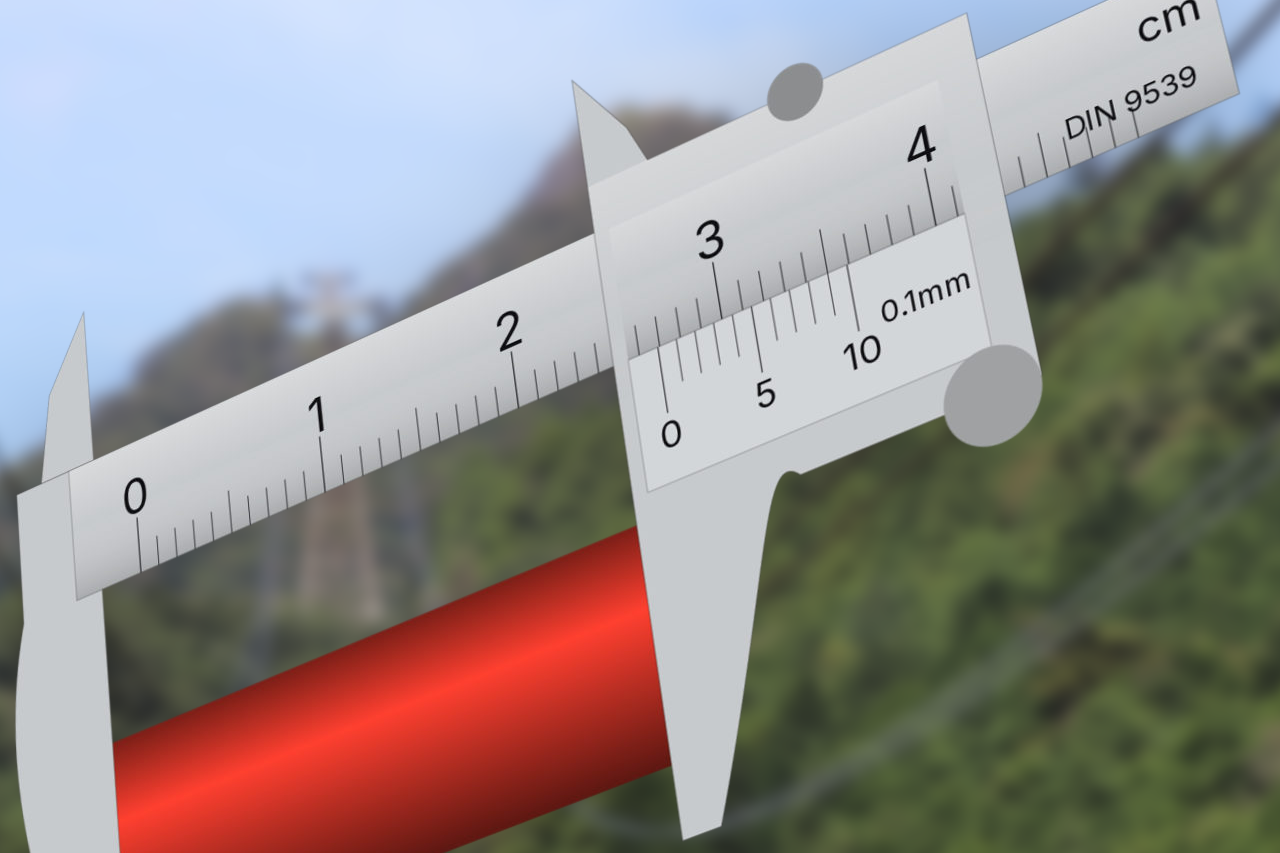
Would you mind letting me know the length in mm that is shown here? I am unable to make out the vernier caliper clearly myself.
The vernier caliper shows 26.9 mm
